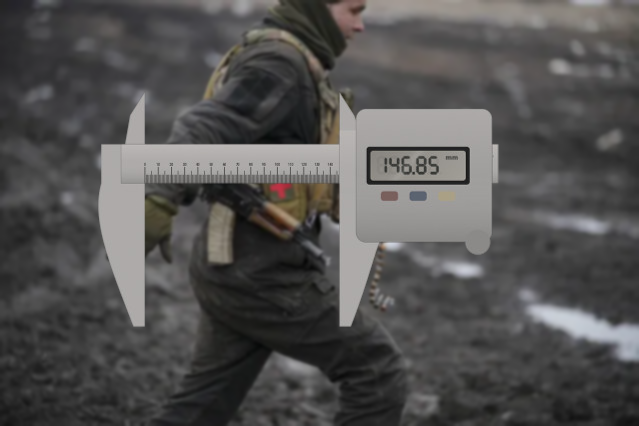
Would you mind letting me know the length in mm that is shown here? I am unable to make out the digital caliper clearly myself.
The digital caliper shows 146.85 mm
